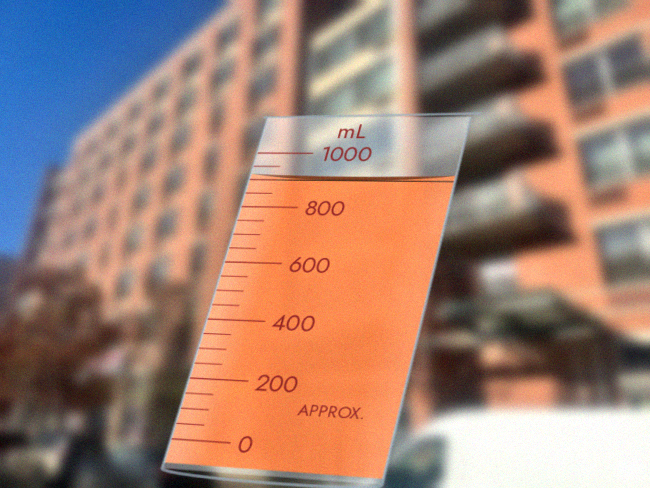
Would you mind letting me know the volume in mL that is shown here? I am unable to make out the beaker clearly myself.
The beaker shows 900 mL
